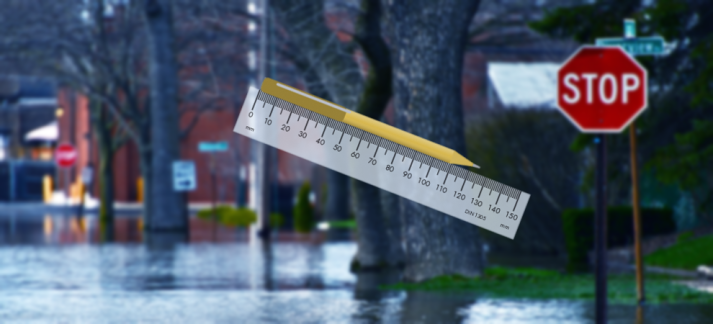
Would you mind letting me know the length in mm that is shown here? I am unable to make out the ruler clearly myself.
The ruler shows 125 mm
